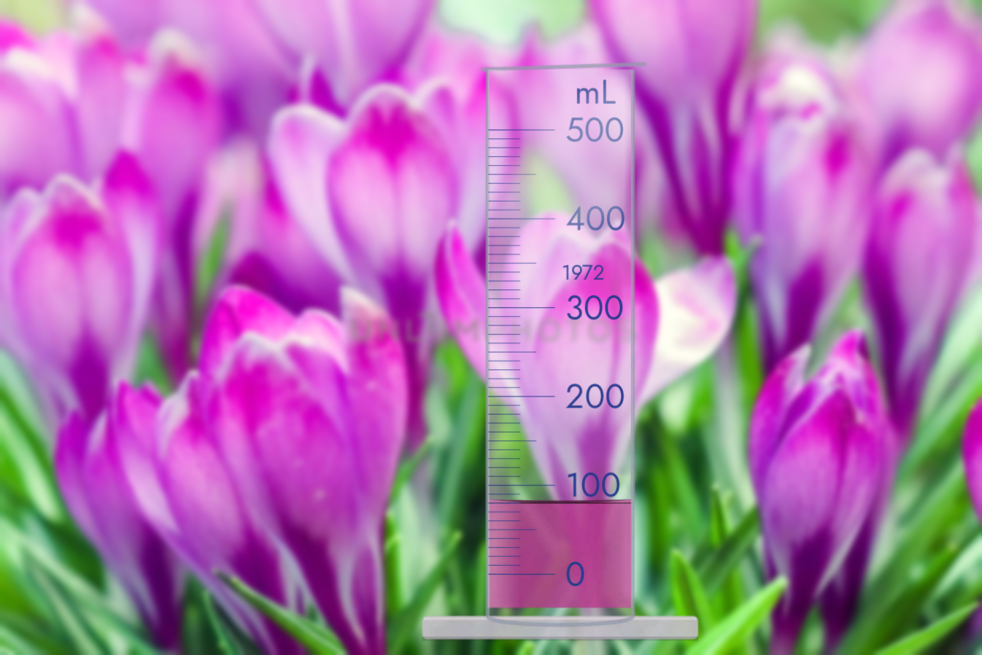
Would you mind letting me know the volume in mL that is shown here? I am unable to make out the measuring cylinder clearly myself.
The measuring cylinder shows 80 mL
